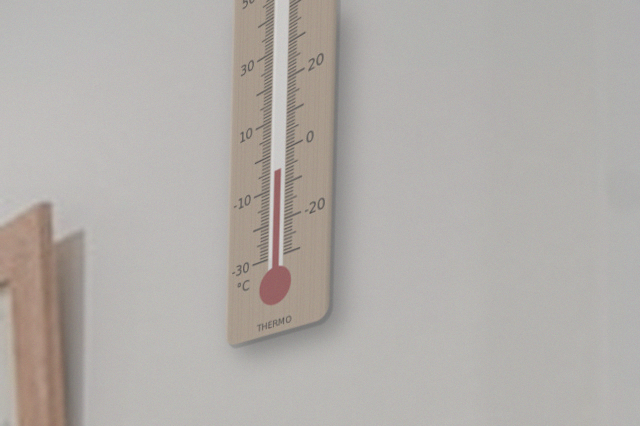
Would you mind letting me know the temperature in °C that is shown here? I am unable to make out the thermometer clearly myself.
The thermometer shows -5 °C
